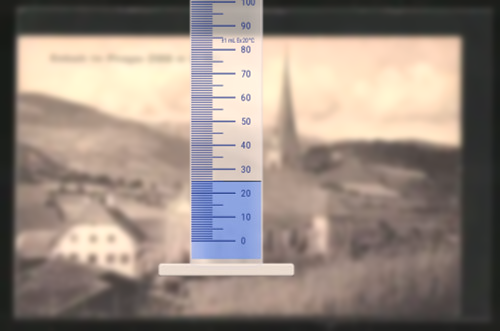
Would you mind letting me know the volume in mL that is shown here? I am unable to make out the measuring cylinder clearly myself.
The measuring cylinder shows 25 mL
